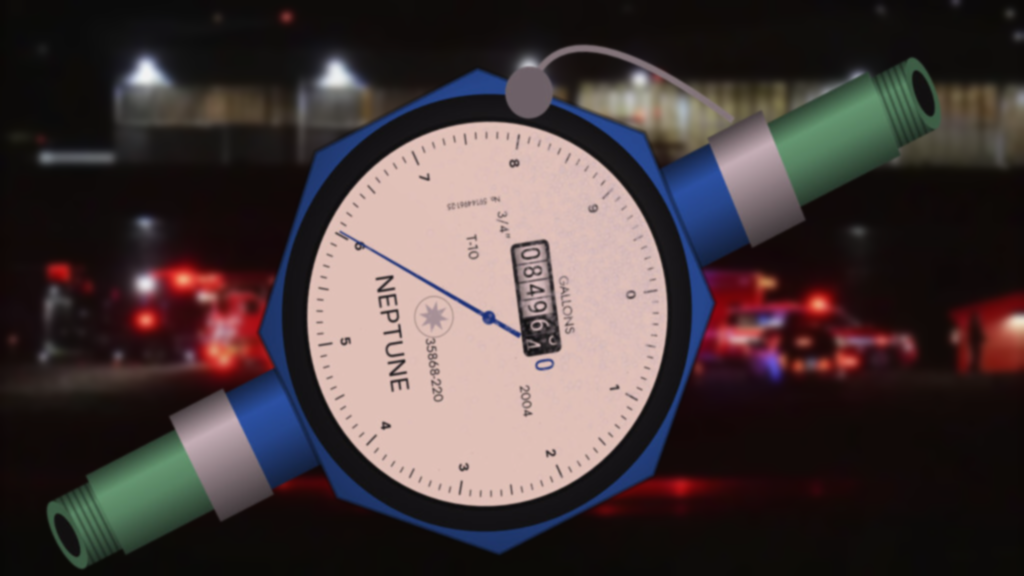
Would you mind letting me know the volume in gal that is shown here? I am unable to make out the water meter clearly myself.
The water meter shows 849636.0 gal
